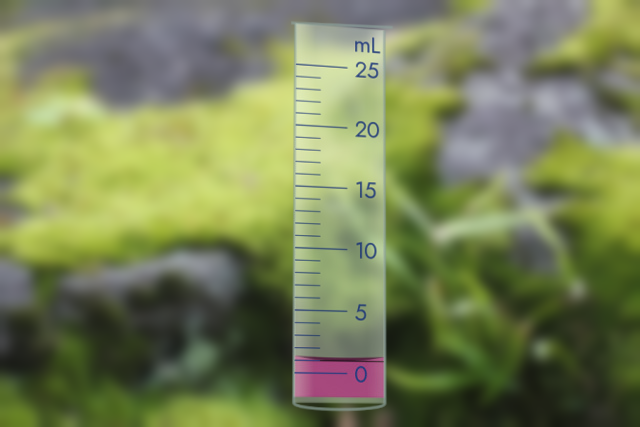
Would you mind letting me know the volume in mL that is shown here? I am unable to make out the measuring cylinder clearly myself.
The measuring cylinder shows 1 mL
